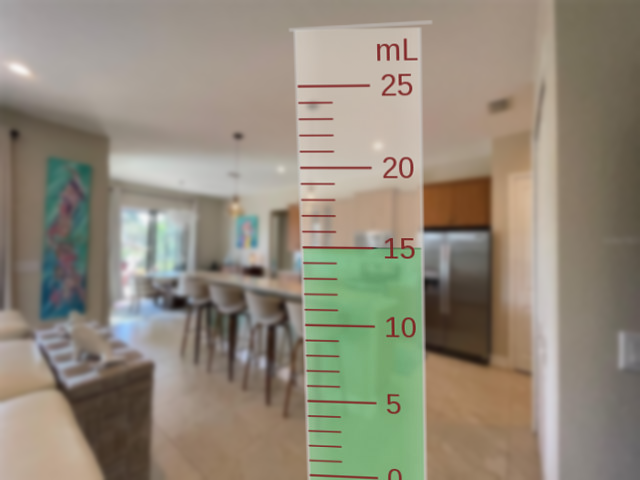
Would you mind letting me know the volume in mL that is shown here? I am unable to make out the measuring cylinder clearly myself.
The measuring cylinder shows 15 mL
